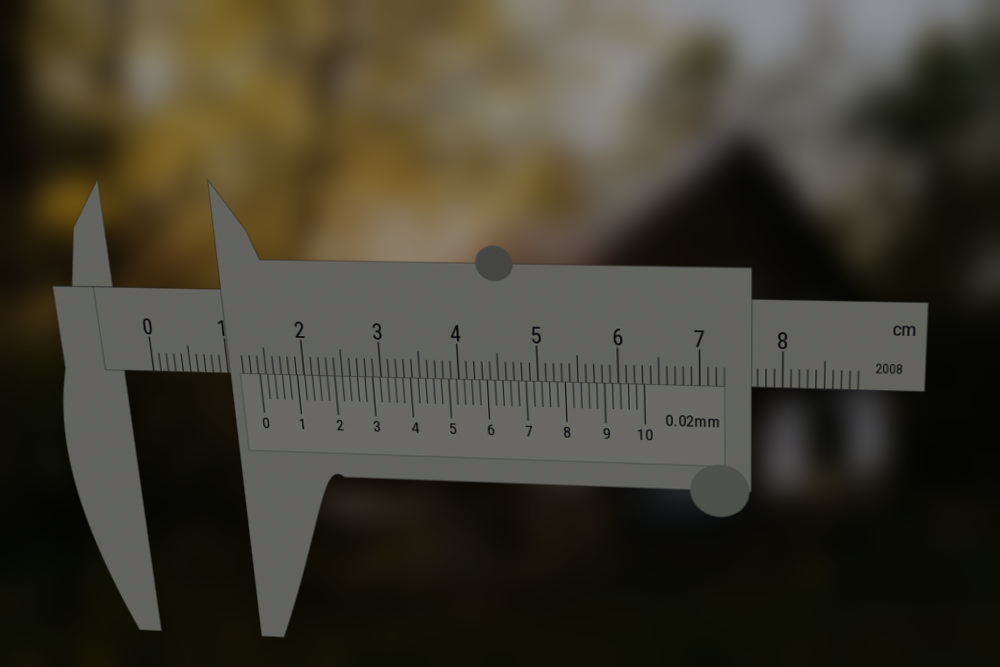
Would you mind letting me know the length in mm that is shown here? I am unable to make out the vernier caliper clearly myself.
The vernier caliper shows 14.2 mm
